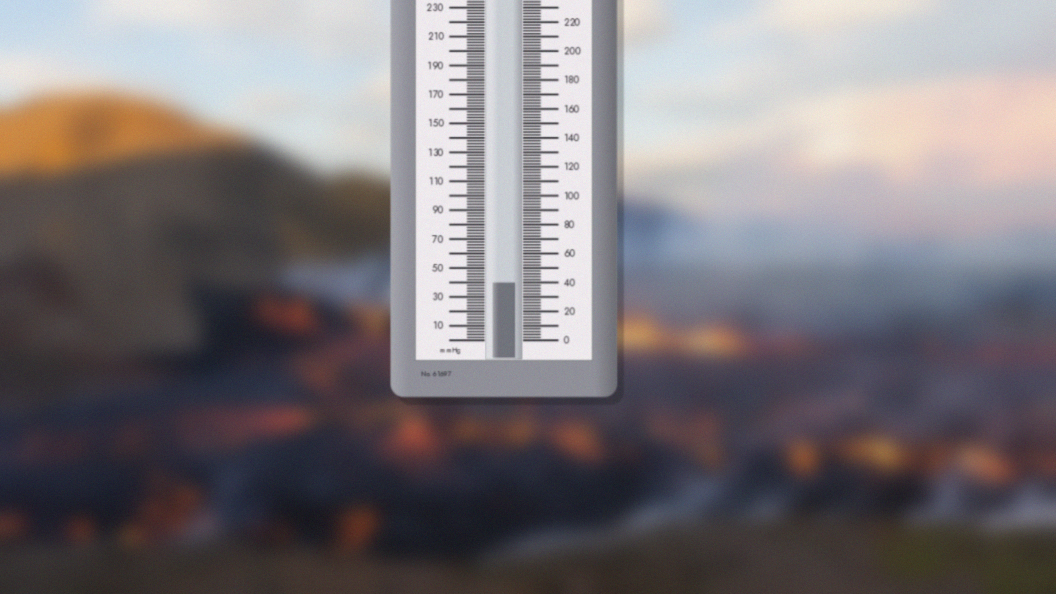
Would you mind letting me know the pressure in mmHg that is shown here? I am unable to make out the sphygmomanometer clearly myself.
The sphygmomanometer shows 40 mmHg
